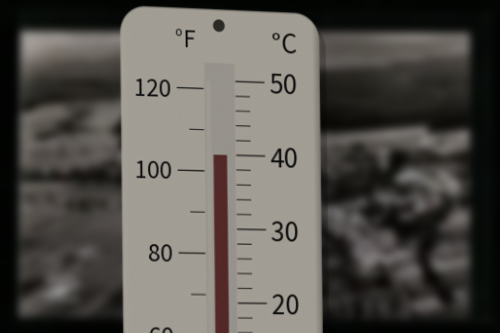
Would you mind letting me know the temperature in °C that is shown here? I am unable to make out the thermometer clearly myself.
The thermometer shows 40 °C
